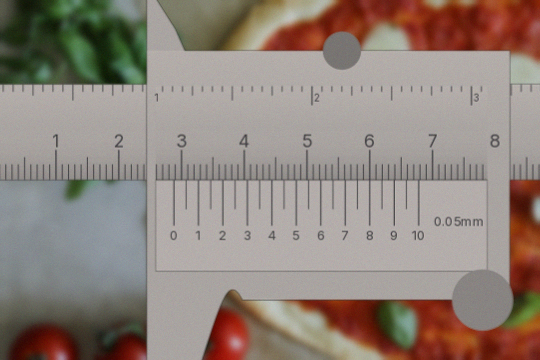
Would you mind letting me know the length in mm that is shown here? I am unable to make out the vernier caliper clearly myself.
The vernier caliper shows 28.8 mm
